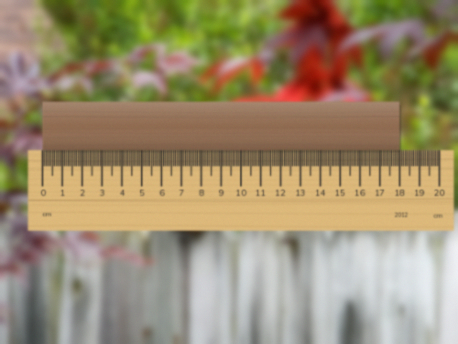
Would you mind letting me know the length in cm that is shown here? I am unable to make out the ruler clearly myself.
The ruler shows 18 cm
